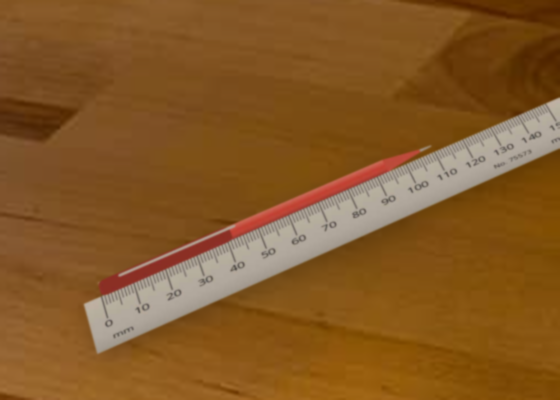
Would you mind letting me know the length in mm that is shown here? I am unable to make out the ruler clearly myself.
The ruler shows 110 mm
